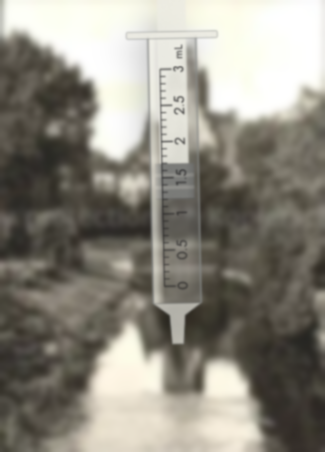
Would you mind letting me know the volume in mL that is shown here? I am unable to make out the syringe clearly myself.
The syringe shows 1.2 mL
